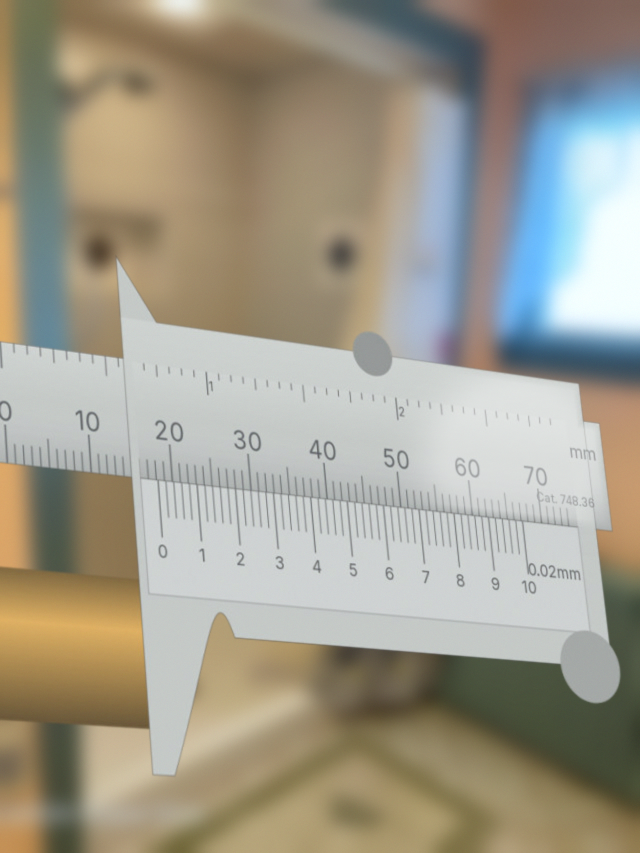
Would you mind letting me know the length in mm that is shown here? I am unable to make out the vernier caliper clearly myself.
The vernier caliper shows 18.2 mm
